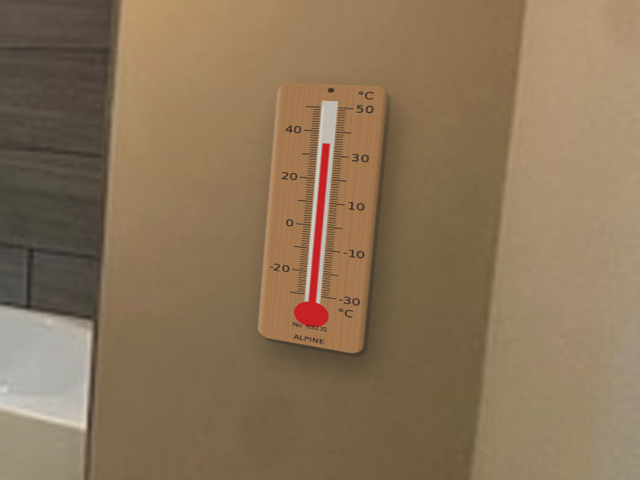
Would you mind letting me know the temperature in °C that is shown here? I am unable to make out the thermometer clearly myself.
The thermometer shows 35 °C
